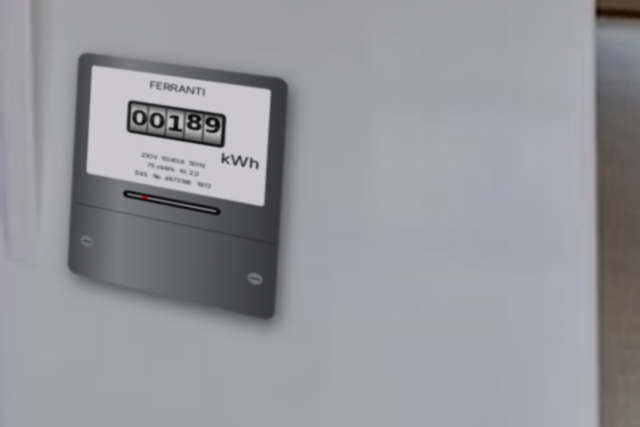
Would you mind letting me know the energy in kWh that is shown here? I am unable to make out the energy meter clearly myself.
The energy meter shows 189 kWh
